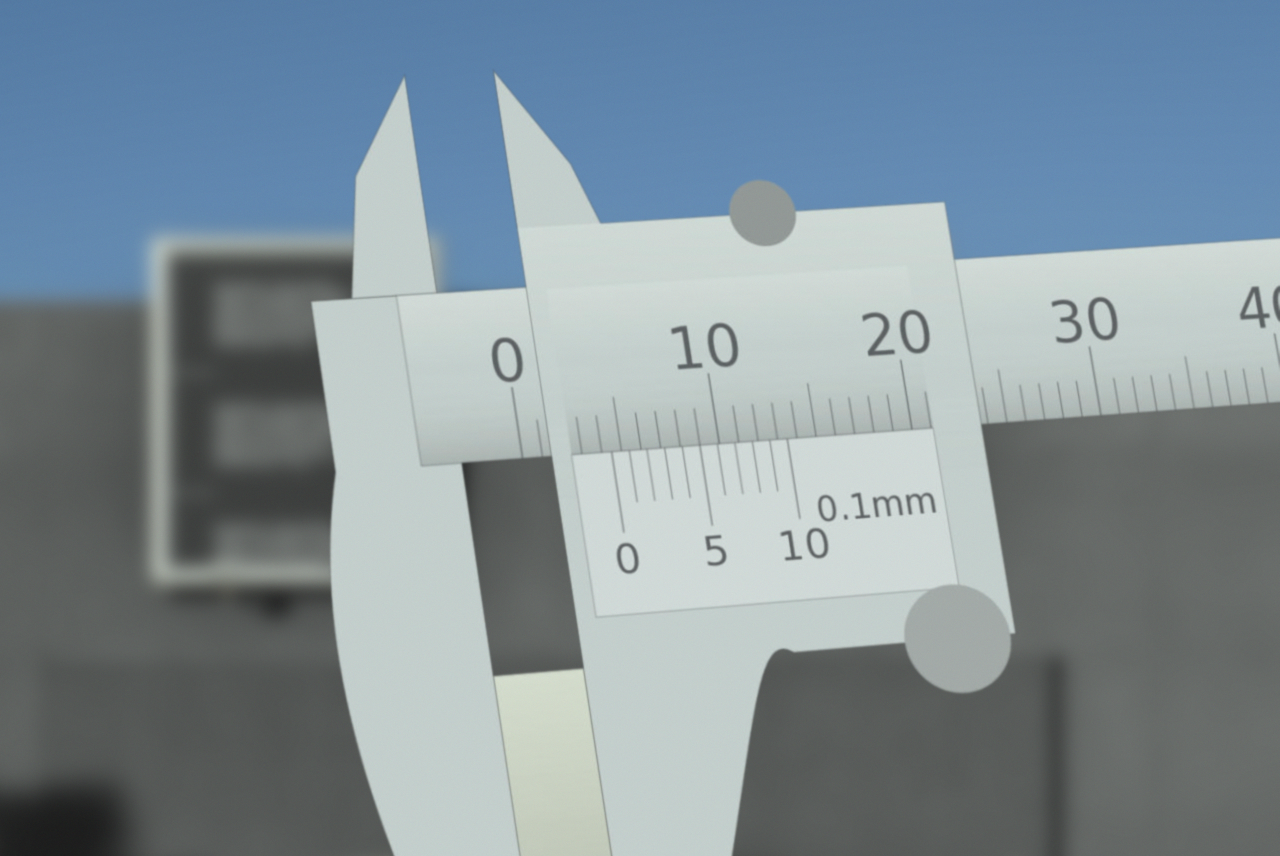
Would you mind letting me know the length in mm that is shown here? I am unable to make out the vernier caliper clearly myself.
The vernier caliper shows 4.5 mm
